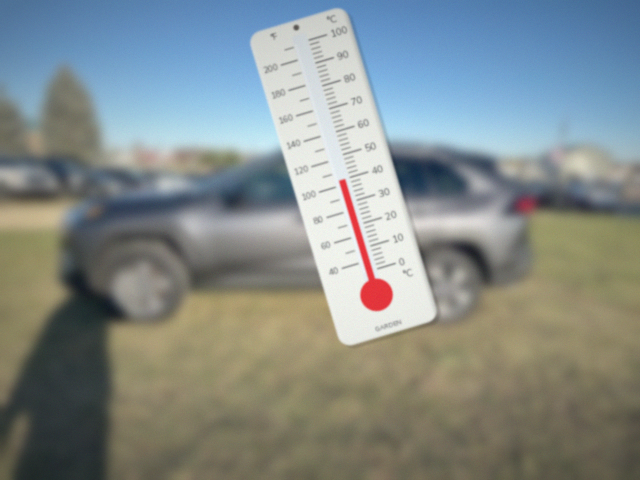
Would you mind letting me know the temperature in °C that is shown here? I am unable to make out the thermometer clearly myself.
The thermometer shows 40 °C
